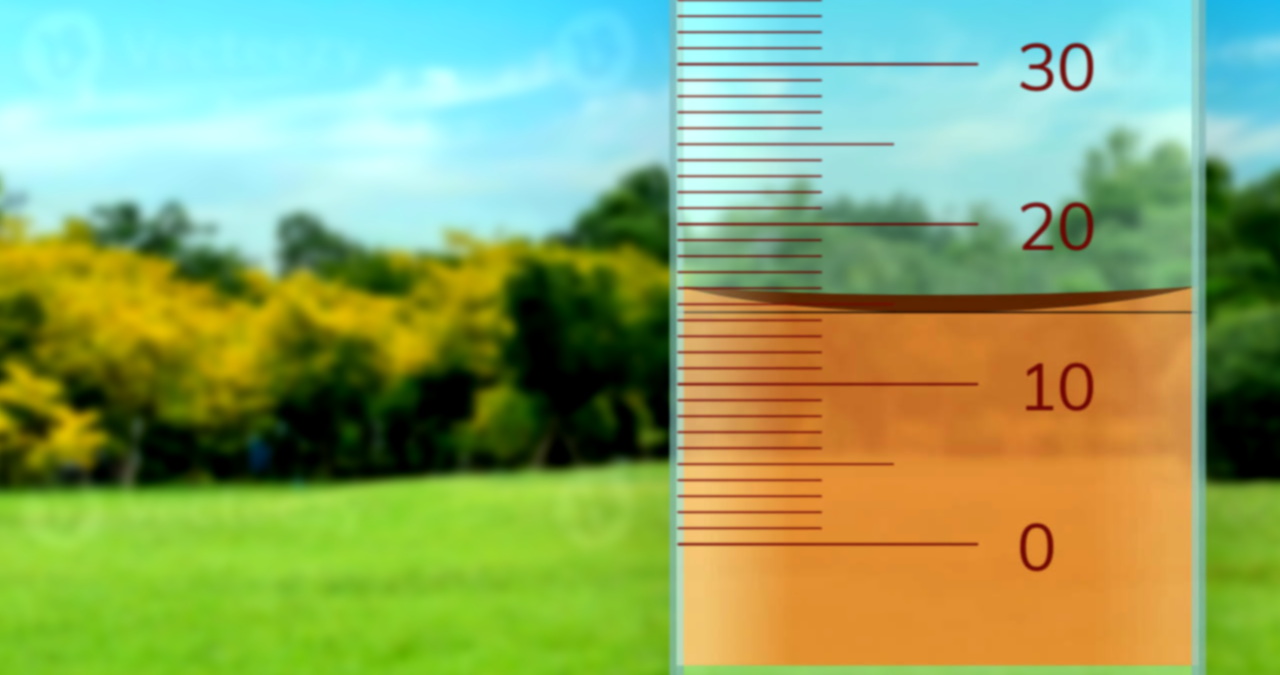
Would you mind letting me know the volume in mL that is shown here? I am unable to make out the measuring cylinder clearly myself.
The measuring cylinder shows 14.5 mL
